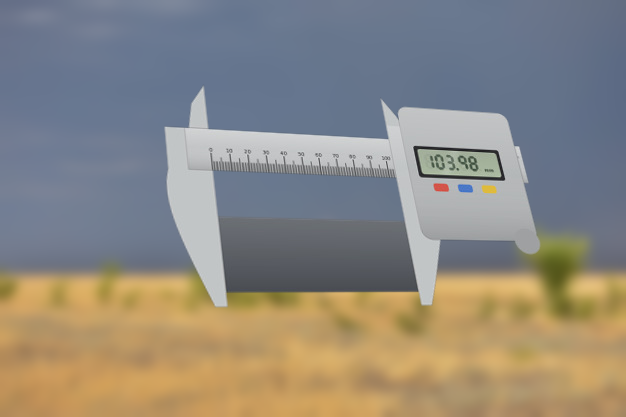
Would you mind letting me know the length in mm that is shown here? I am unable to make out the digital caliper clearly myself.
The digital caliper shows 103.98 mm
